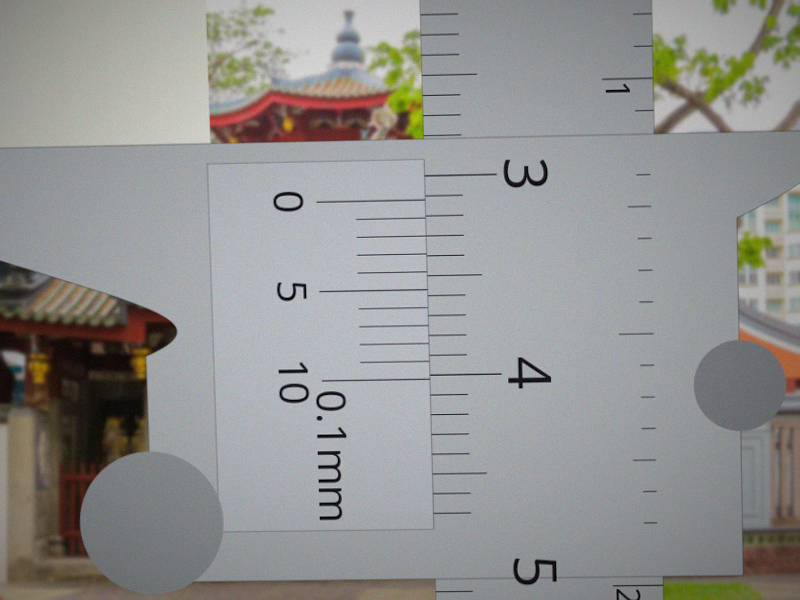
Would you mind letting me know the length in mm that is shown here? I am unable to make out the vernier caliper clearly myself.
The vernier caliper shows 31.2 mm
